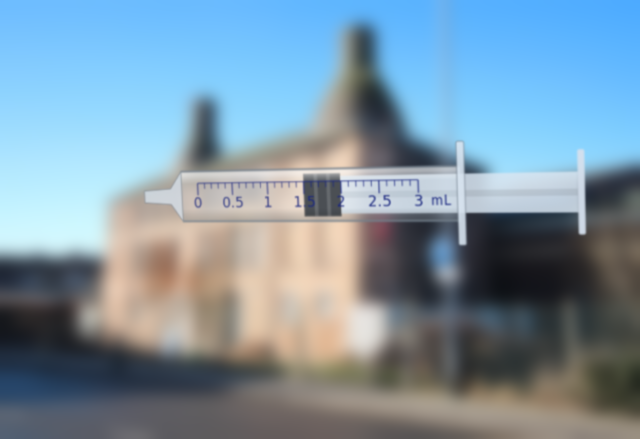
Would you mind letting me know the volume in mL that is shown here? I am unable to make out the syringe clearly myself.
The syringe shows 1.5 mL
